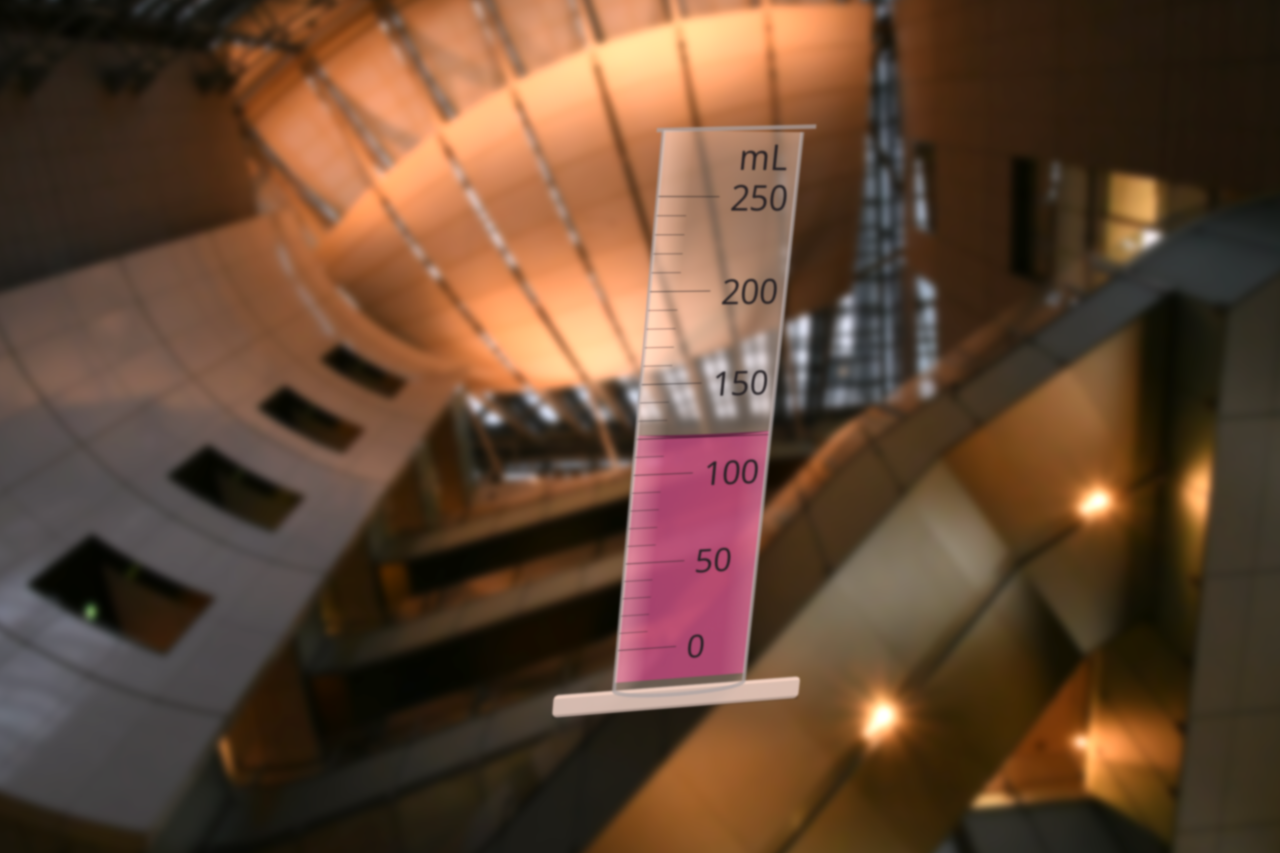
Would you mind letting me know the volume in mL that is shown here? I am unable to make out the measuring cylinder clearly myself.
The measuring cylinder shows 120 mL
